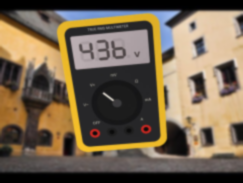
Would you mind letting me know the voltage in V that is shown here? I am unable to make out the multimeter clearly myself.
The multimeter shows 436 V
